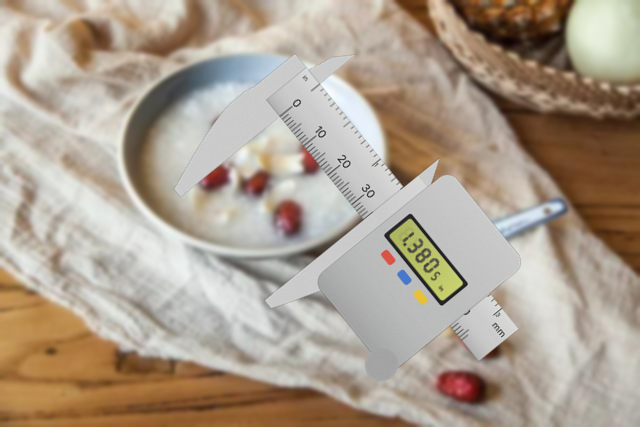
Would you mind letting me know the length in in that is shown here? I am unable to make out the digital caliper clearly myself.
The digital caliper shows 1.3805 in
